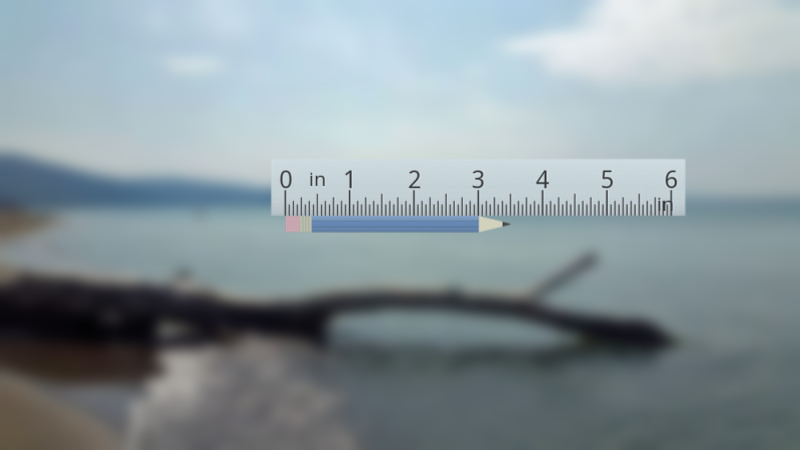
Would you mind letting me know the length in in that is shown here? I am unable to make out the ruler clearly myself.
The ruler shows 3.5 in
